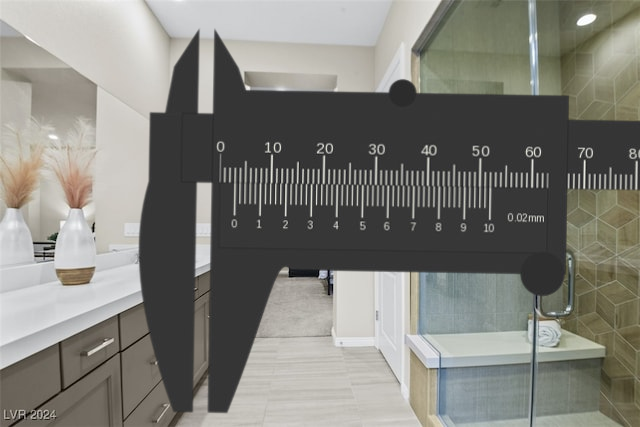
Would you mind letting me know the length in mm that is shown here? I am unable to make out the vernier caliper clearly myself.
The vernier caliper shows 3.0 mm
